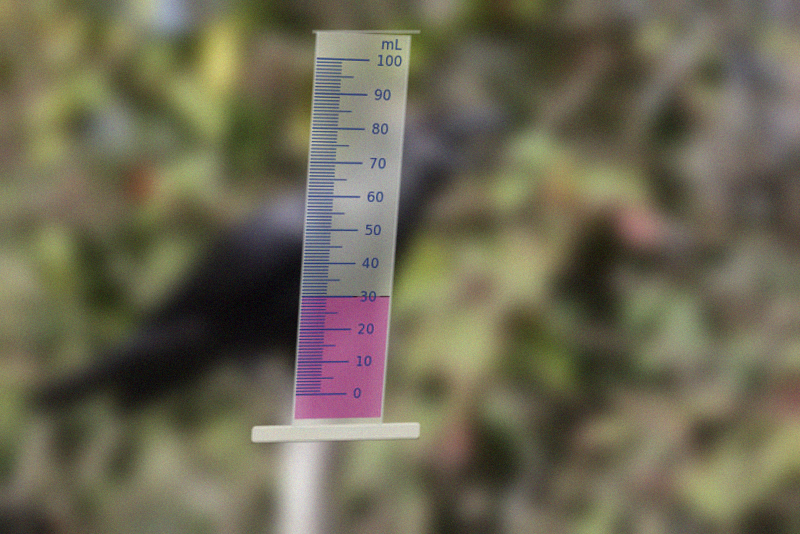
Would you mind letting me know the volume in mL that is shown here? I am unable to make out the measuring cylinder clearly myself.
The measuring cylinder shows 30 mL
